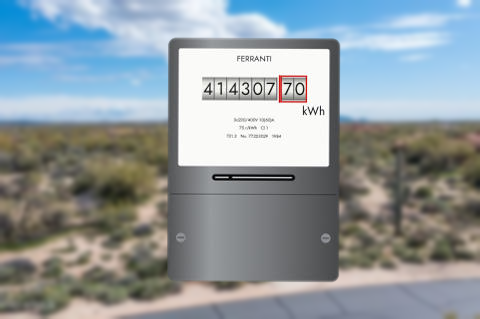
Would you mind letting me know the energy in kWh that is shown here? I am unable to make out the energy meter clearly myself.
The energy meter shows 414307.70 kWh
